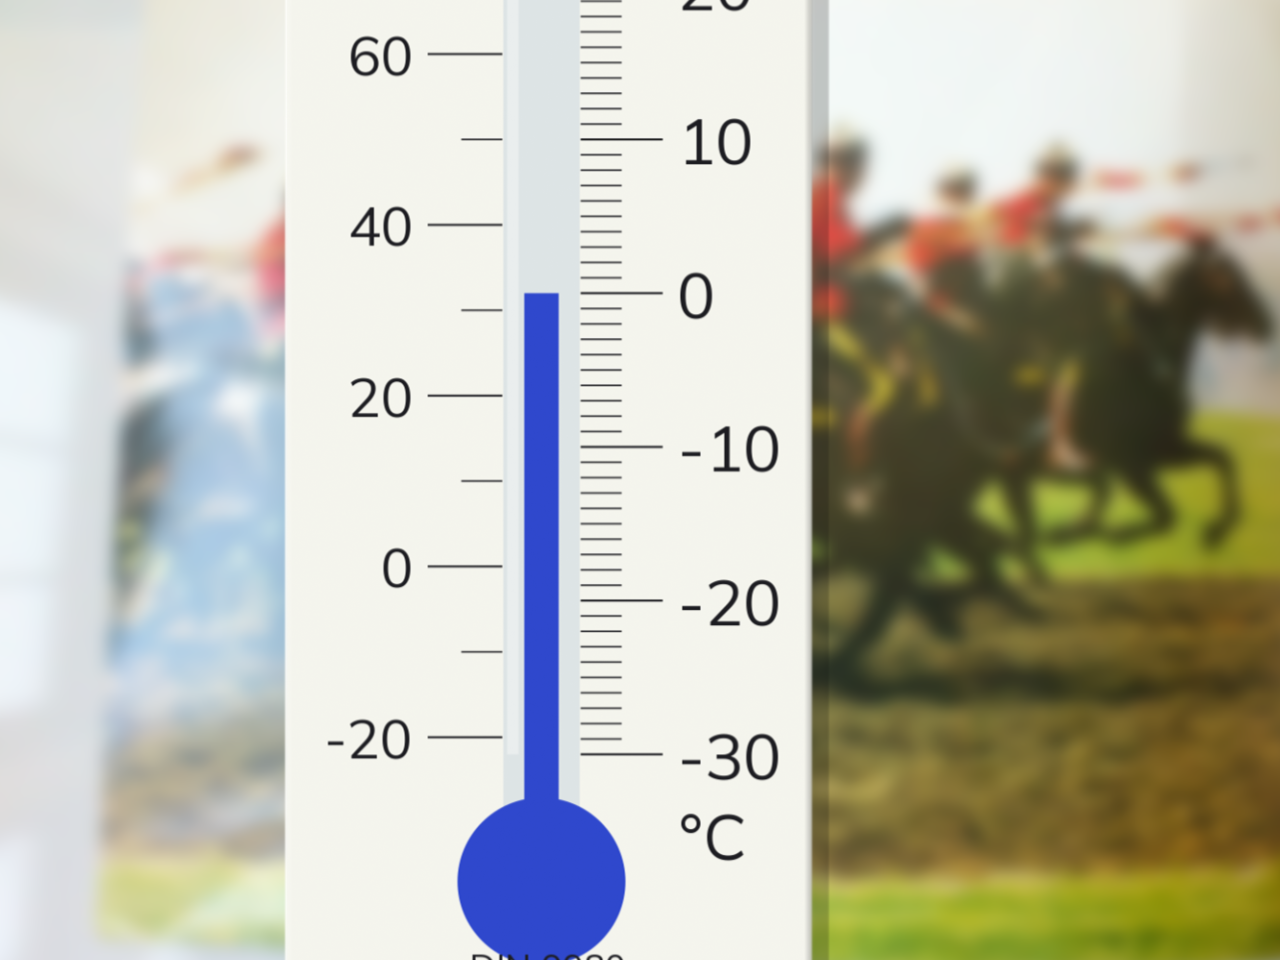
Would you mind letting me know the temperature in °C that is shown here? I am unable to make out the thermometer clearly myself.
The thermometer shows 0 °C
